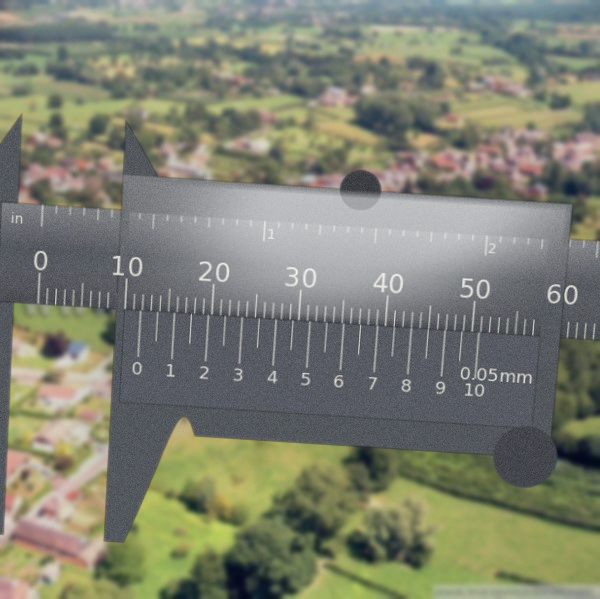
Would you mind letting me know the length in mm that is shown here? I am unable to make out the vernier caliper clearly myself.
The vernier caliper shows 11.8 mm
